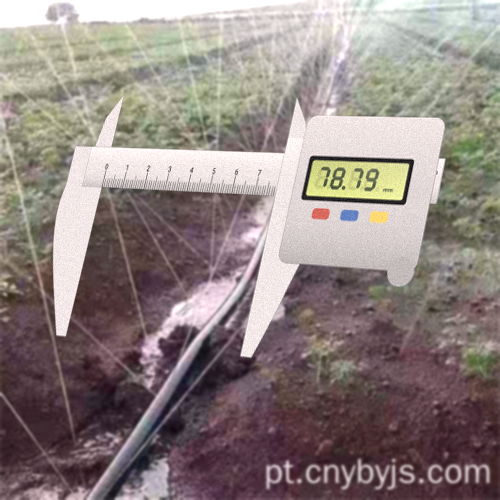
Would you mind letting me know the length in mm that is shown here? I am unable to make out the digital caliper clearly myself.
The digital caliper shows 78.79 mm
